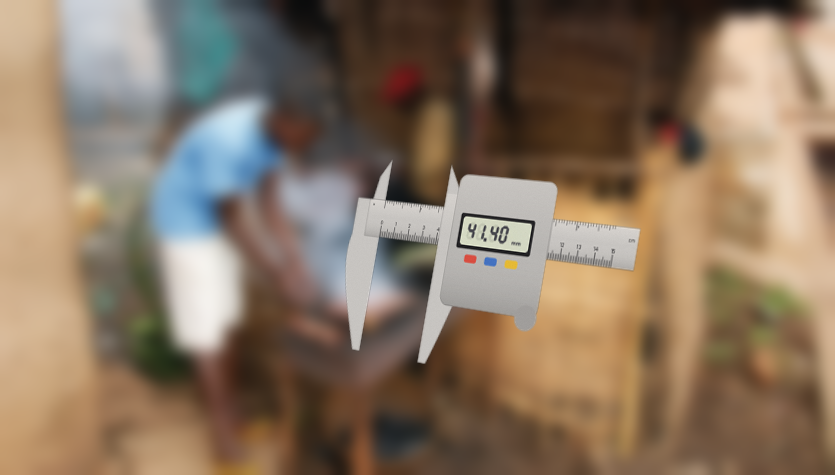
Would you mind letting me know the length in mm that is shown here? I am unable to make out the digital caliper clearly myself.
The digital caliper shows 41.40 mm
